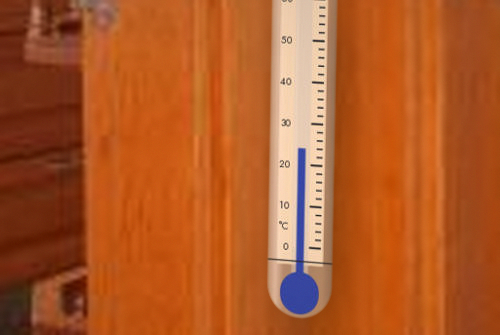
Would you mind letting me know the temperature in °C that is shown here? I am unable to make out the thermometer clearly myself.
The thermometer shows 24 °C
